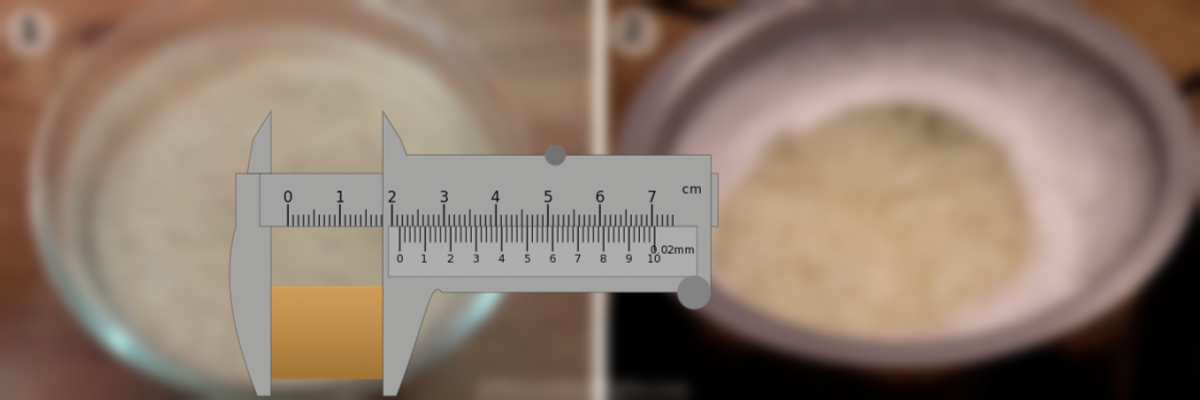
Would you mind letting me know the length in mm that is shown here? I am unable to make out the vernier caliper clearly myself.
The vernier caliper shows 21.5 mm
